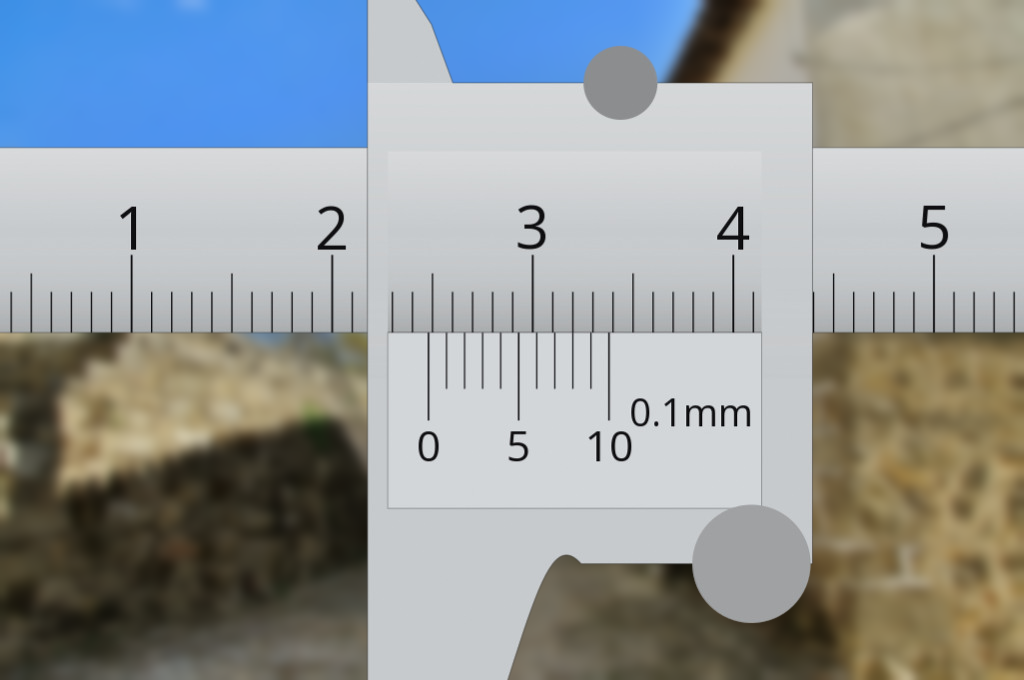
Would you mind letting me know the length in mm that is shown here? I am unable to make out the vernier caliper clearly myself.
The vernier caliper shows 24.8 mm
